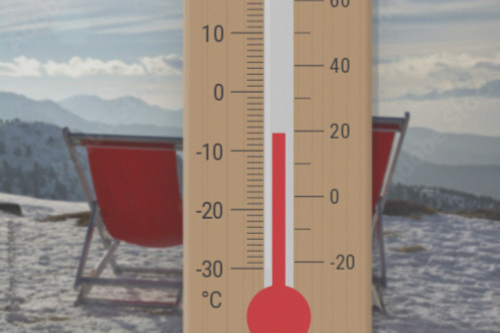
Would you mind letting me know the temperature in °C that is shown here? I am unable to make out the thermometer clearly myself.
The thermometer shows -7 °C
